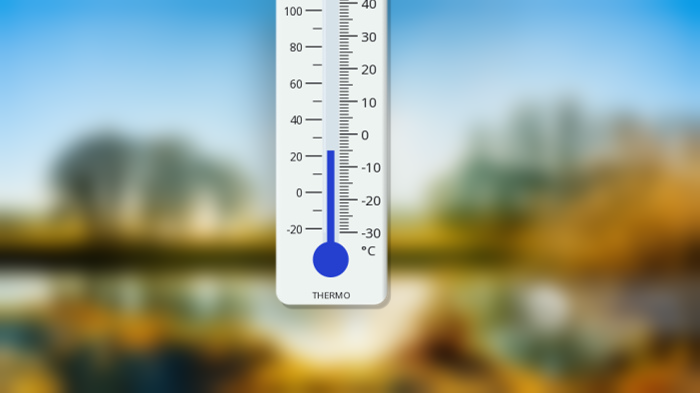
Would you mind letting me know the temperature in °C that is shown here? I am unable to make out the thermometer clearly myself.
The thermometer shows -5 °C
